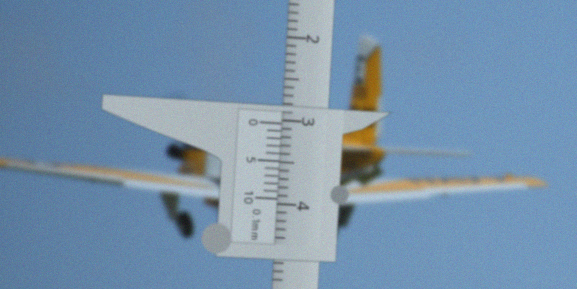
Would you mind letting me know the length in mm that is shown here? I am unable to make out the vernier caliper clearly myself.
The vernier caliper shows 30.4 mm
